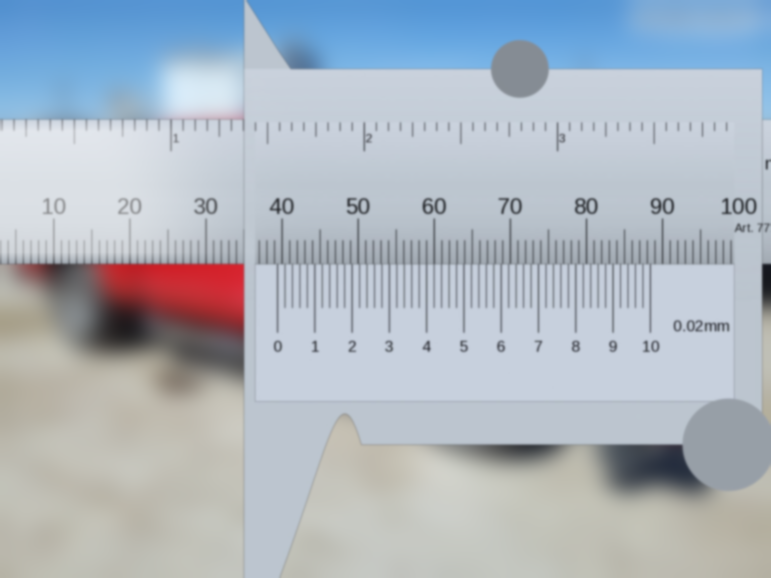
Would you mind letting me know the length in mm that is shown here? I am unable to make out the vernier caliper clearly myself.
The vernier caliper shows 39.4 mm
